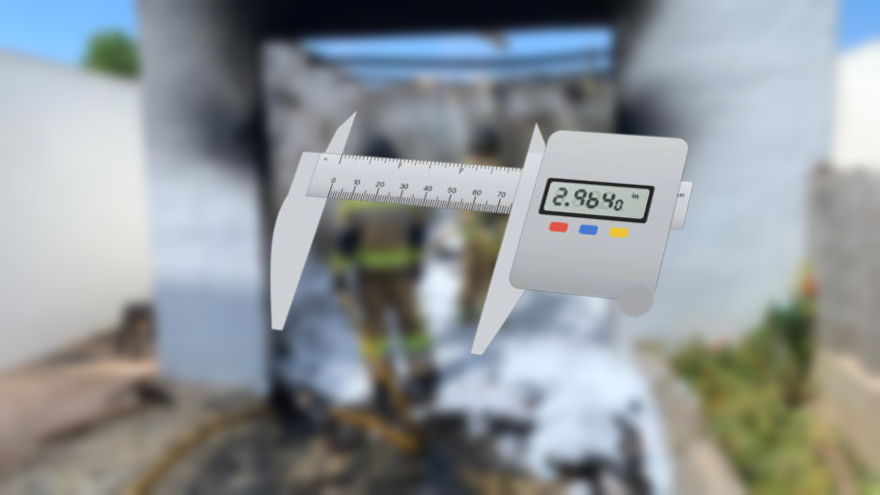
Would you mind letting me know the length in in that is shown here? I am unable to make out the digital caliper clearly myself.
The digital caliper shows 2.9640 in
